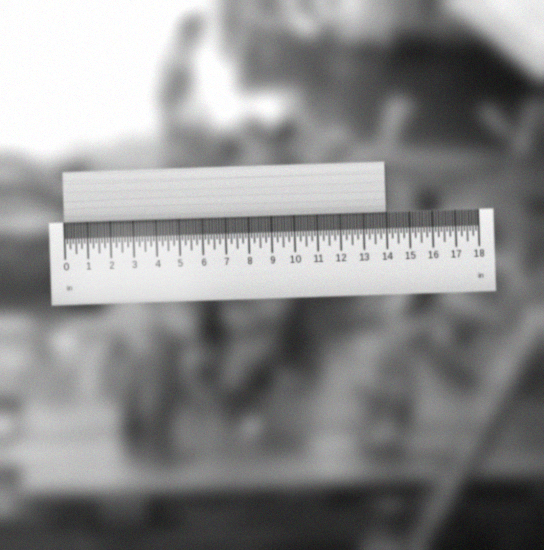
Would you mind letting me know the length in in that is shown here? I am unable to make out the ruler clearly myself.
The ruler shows 14 in
